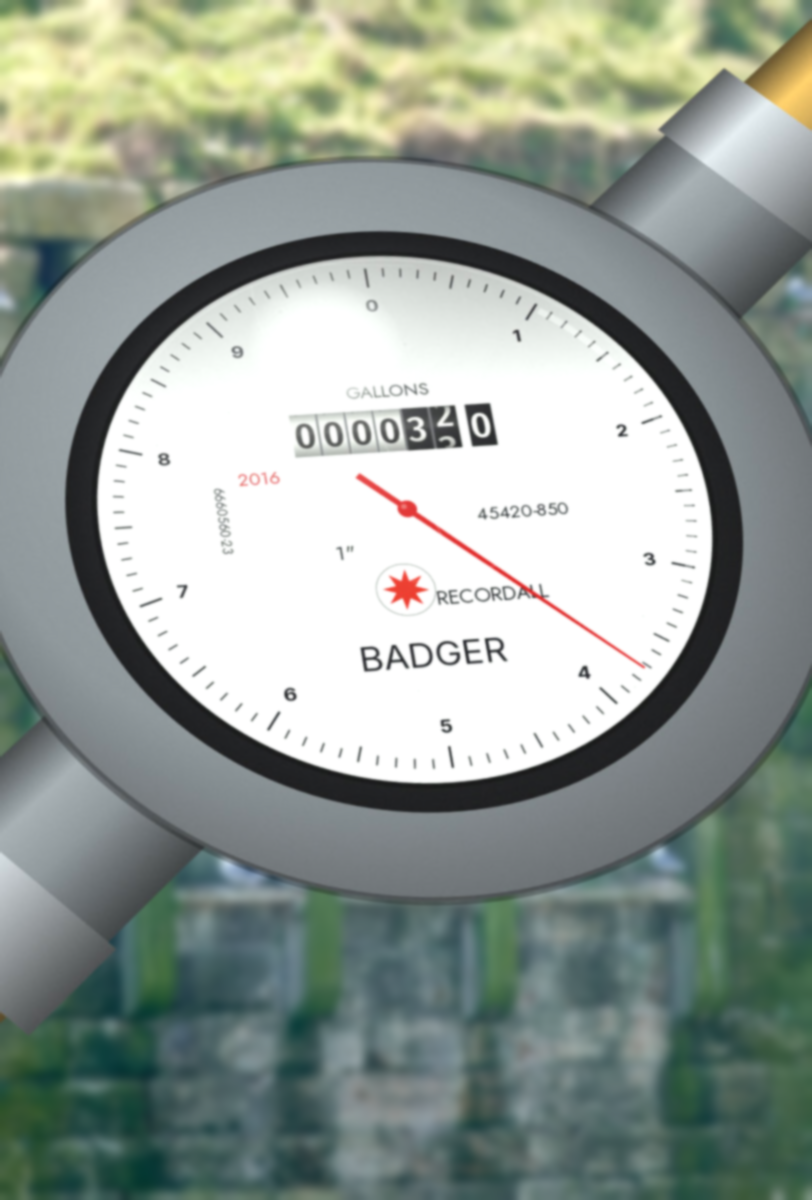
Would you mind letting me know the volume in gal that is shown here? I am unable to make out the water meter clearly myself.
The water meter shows 323.7 gal
